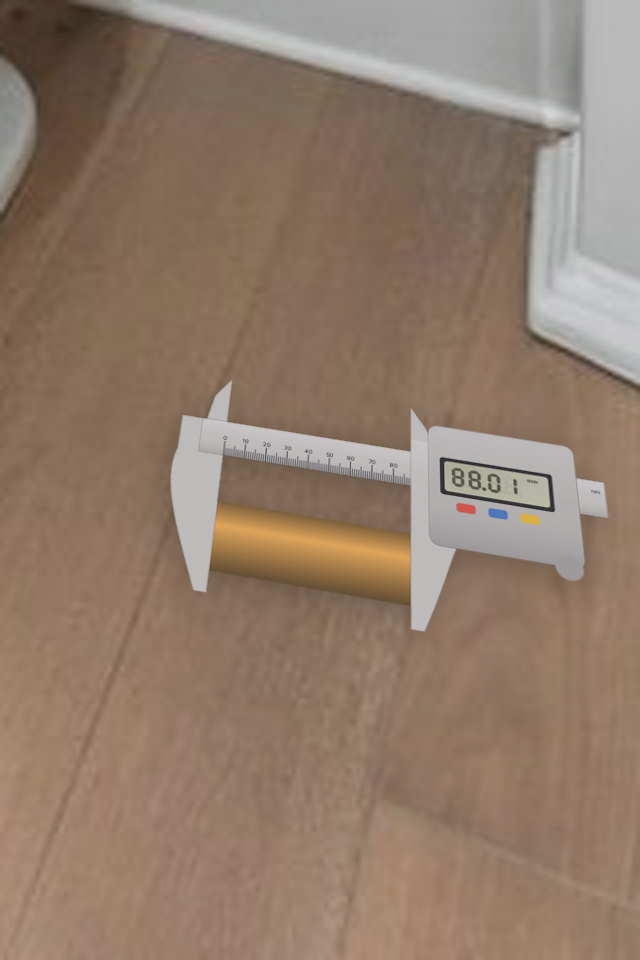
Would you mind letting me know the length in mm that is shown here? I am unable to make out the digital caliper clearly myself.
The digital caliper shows 88.01 mm
